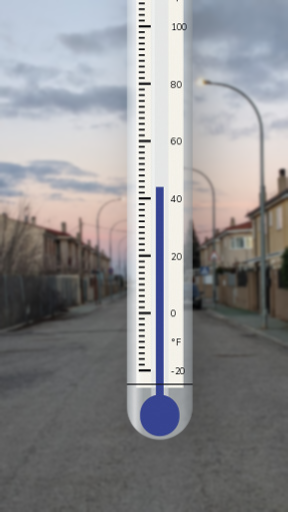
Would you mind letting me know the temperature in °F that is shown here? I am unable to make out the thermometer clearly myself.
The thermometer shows 44 °F
